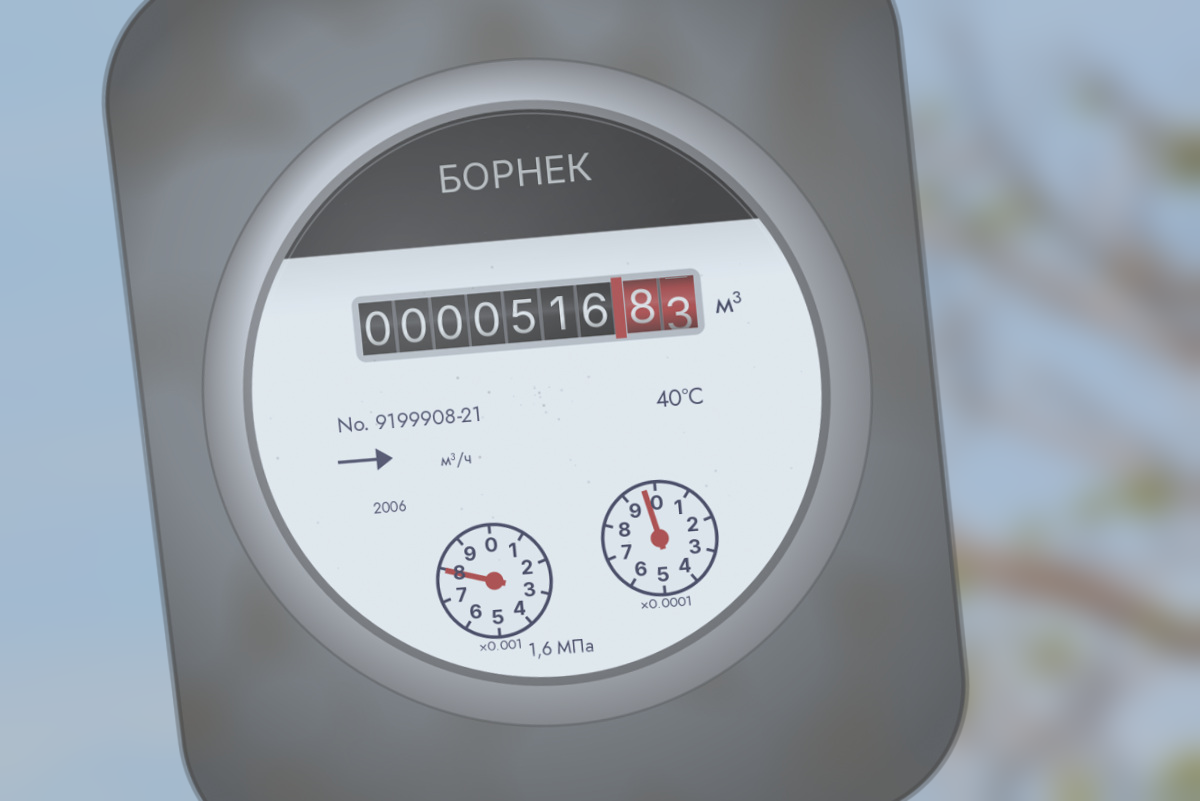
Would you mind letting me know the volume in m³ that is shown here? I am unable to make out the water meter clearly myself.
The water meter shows 516.8279 m³
